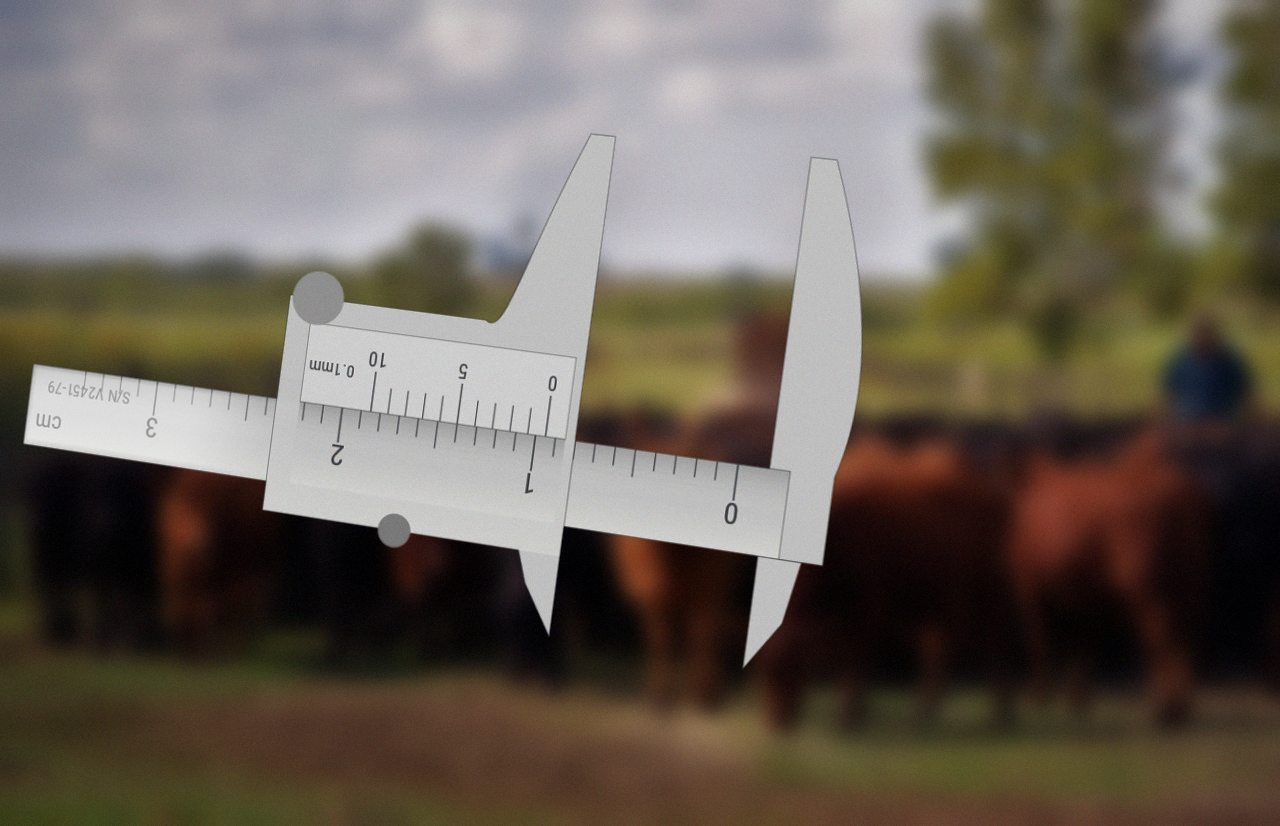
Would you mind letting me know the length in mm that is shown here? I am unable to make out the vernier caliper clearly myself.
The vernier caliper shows 9.5 mm
